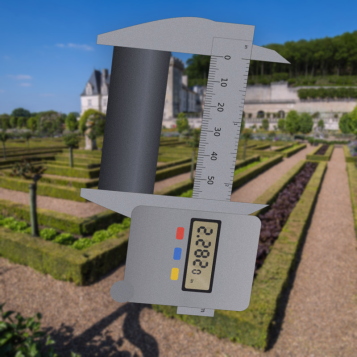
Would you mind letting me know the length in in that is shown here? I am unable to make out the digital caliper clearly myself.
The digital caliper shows 2.2820 in
